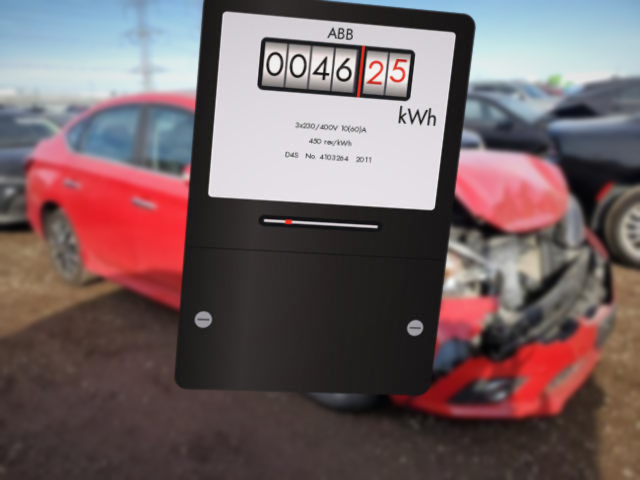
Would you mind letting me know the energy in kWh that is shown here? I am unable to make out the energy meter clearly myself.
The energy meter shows 46.25 kWh
